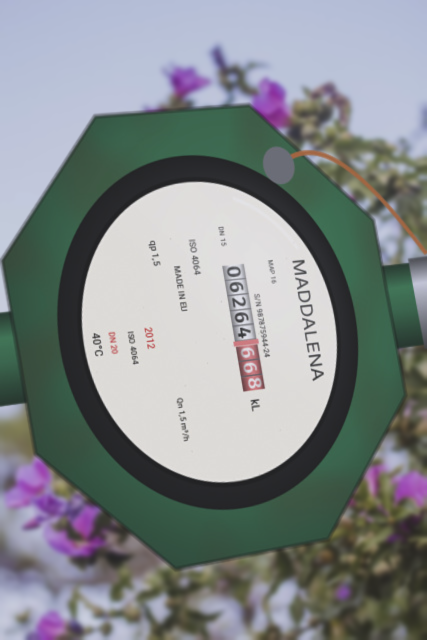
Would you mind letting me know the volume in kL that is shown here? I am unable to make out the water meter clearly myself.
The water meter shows 6264.668 kL
